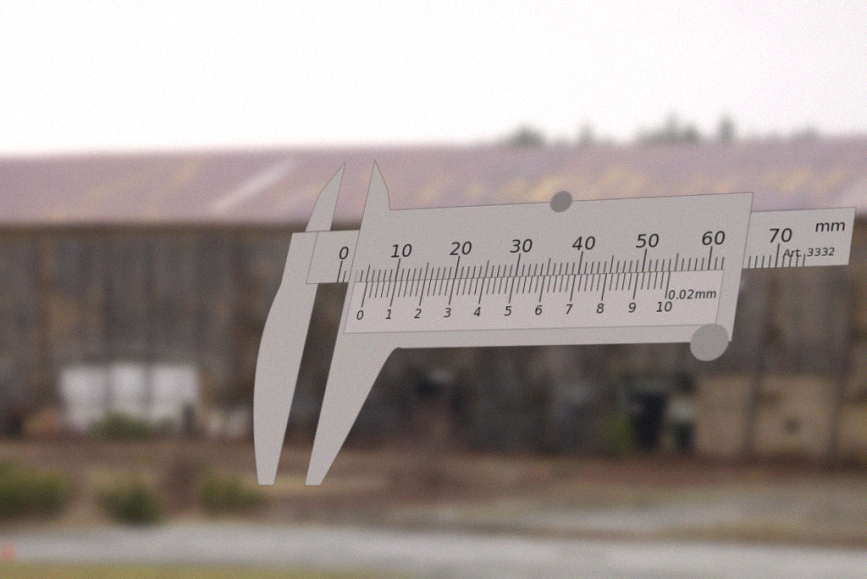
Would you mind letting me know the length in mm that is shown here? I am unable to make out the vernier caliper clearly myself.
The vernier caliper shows 5.2 mm
